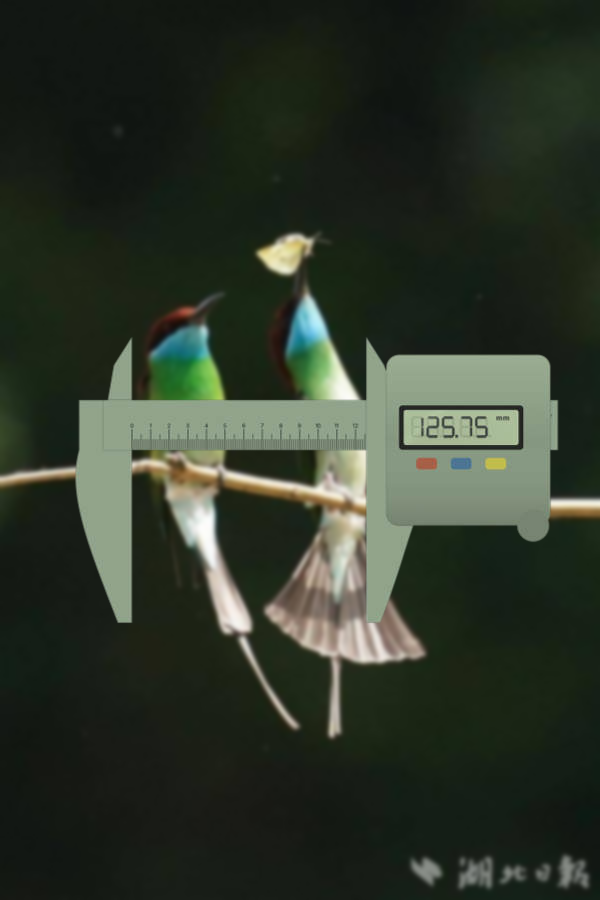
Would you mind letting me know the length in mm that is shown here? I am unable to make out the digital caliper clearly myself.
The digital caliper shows 125.75 mm
